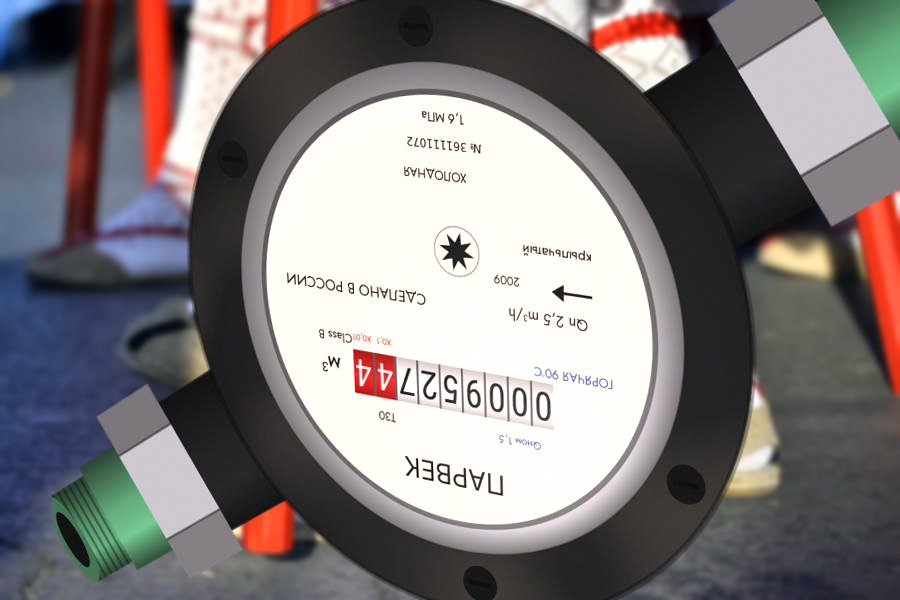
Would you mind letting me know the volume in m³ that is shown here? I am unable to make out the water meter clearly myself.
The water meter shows 9527.44 m³
